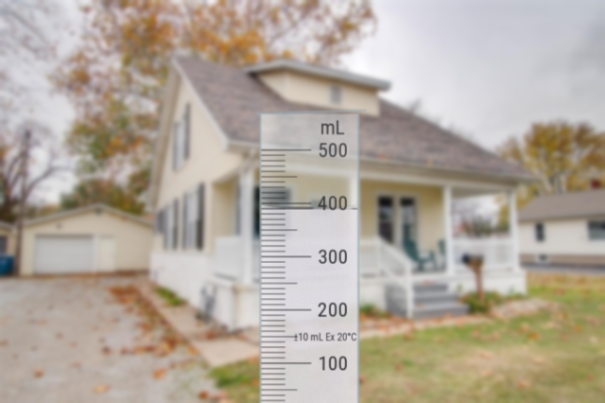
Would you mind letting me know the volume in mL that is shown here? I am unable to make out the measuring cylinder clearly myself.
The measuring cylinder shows 390 mL
